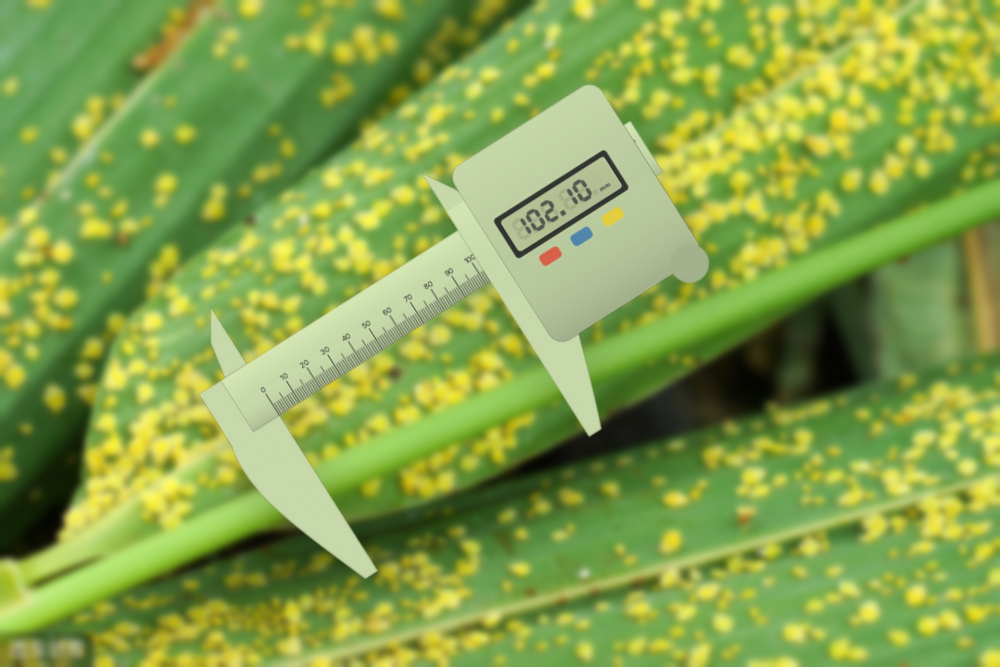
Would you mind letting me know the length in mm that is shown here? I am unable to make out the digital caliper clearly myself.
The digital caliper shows 102.10 mm
